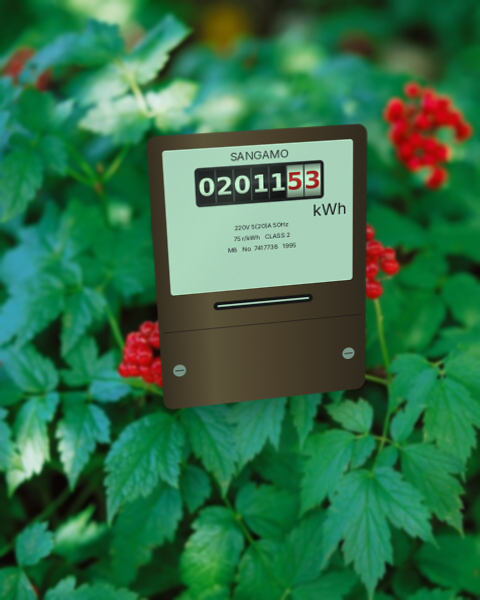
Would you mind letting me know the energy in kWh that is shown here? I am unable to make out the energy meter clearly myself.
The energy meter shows 2011.53 kWh
